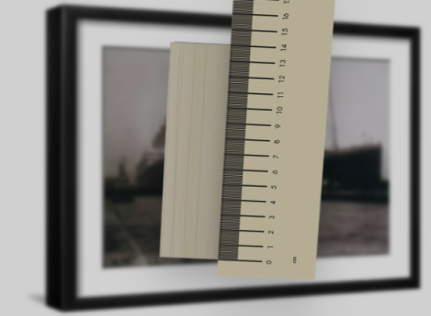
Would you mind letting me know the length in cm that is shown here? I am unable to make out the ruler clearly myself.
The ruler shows 14 cm
